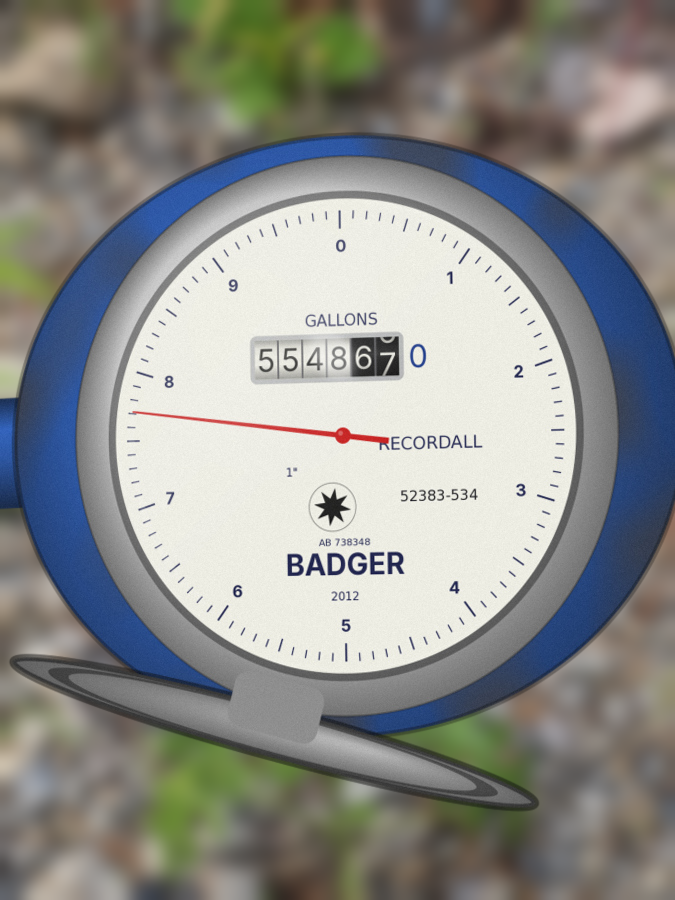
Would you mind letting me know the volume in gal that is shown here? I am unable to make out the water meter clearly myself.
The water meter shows 5548667.7 gal
